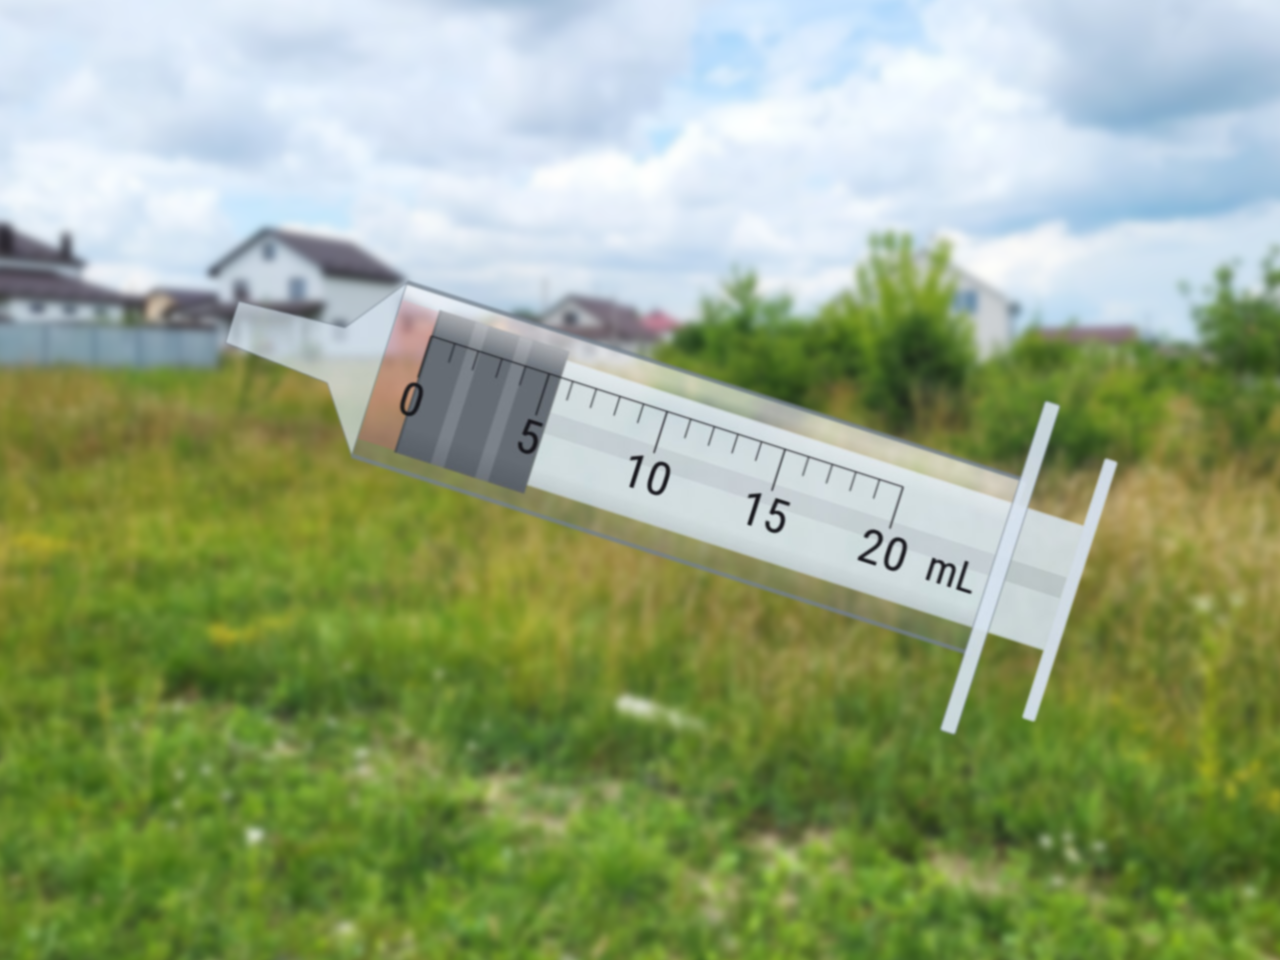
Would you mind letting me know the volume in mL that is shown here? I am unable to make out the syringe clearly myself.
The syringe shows 0 mL
